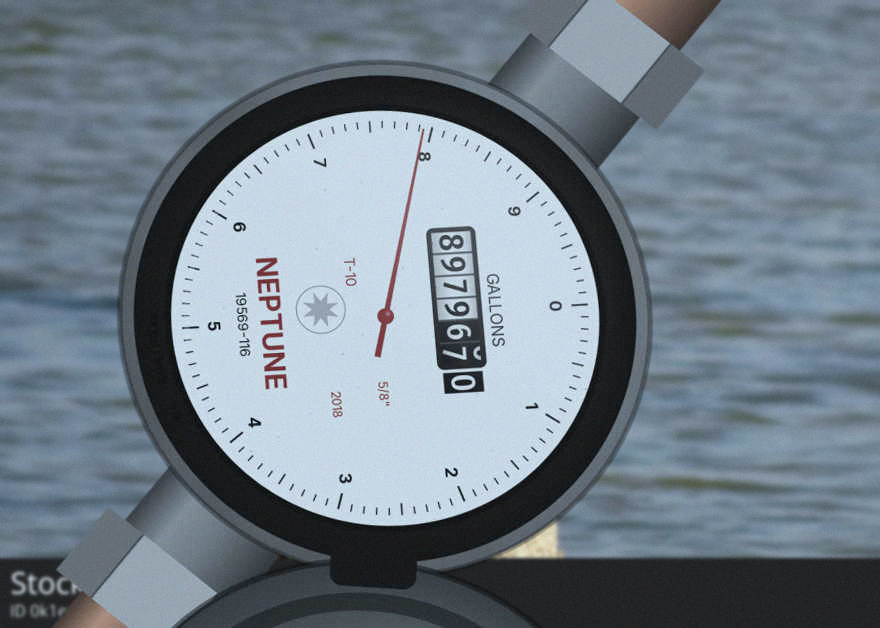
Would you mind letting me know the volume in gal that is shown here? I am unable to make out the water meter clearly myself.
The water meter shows 8979667.9 gal
